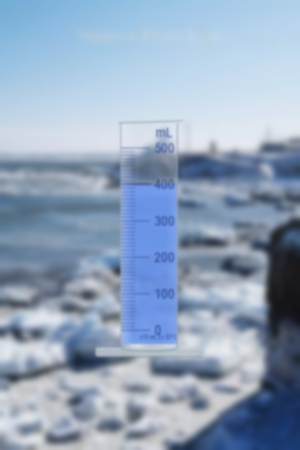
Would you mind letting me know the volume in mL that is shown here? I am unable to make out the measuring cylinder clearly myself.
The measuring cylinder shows 400 mL
